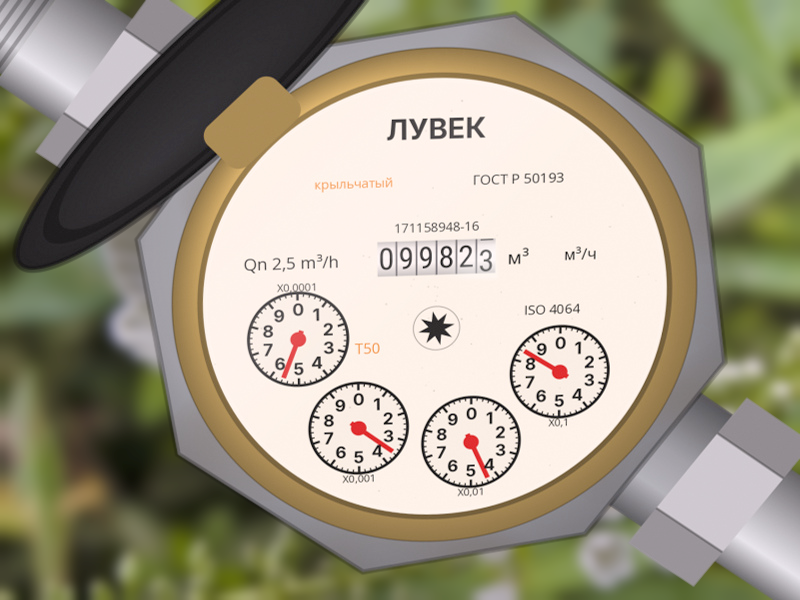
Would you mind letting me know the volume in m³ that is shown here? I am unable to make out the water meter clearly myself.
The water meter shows 99822.8435 m³
